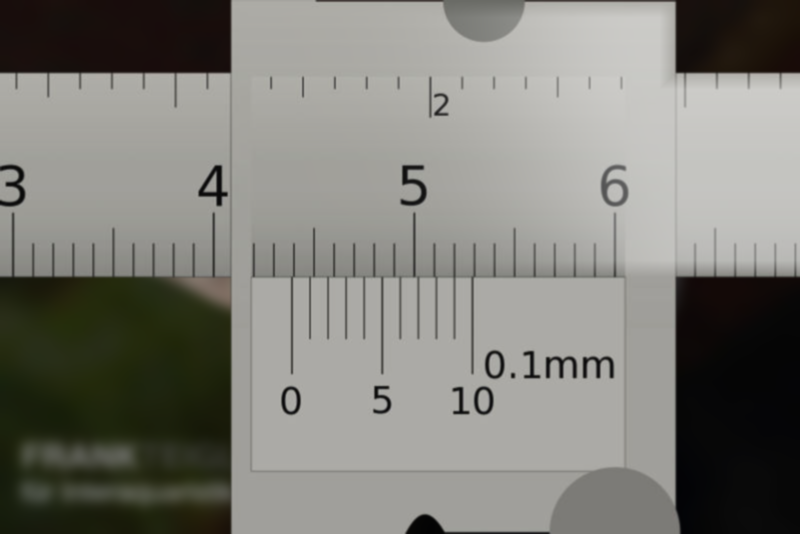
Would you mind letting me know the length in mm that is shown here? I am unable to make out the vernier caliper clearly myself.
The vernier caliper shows 43.9 mm
